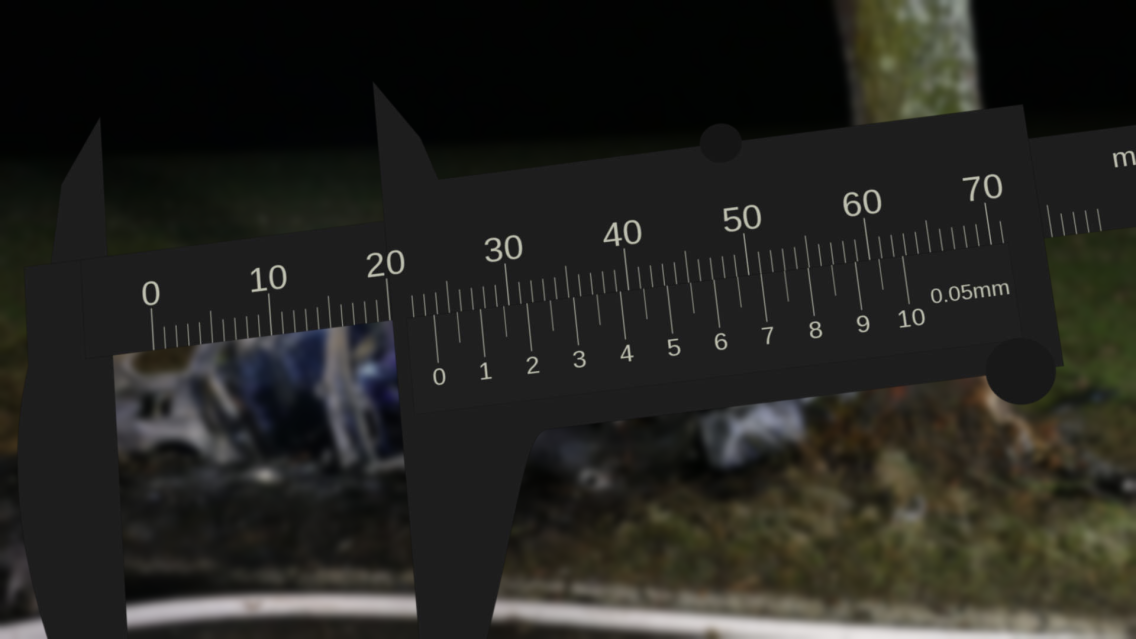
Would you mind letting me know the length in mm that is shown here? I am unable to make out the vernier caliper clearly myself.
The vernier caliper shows 23.7 mm
